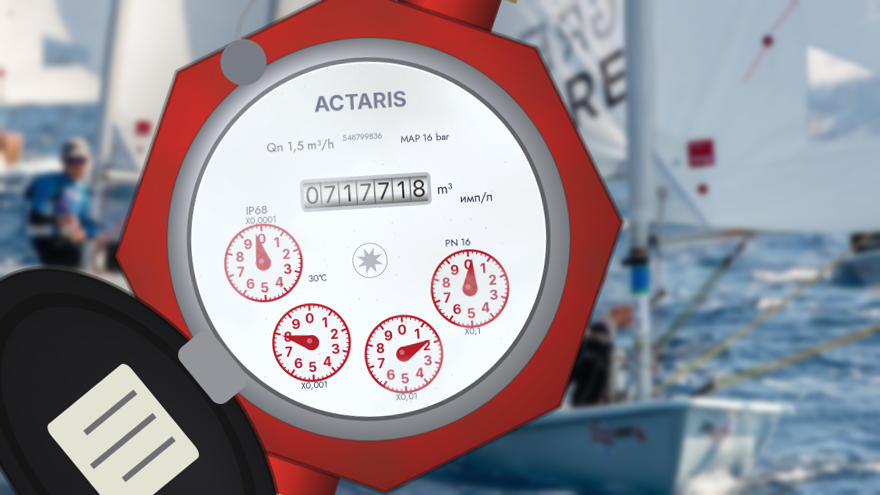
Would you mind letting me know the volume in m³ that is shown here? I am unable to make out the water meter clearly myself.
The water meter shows 717718.0179 m³
